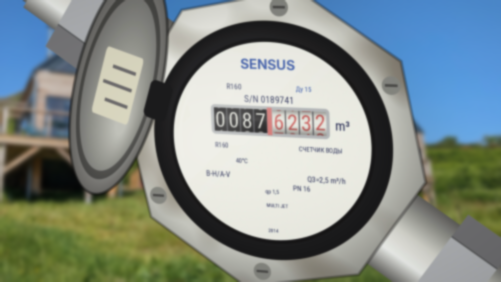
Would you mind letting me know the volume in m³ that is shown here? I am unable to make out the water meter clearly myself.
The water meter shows 87.6232 m³
